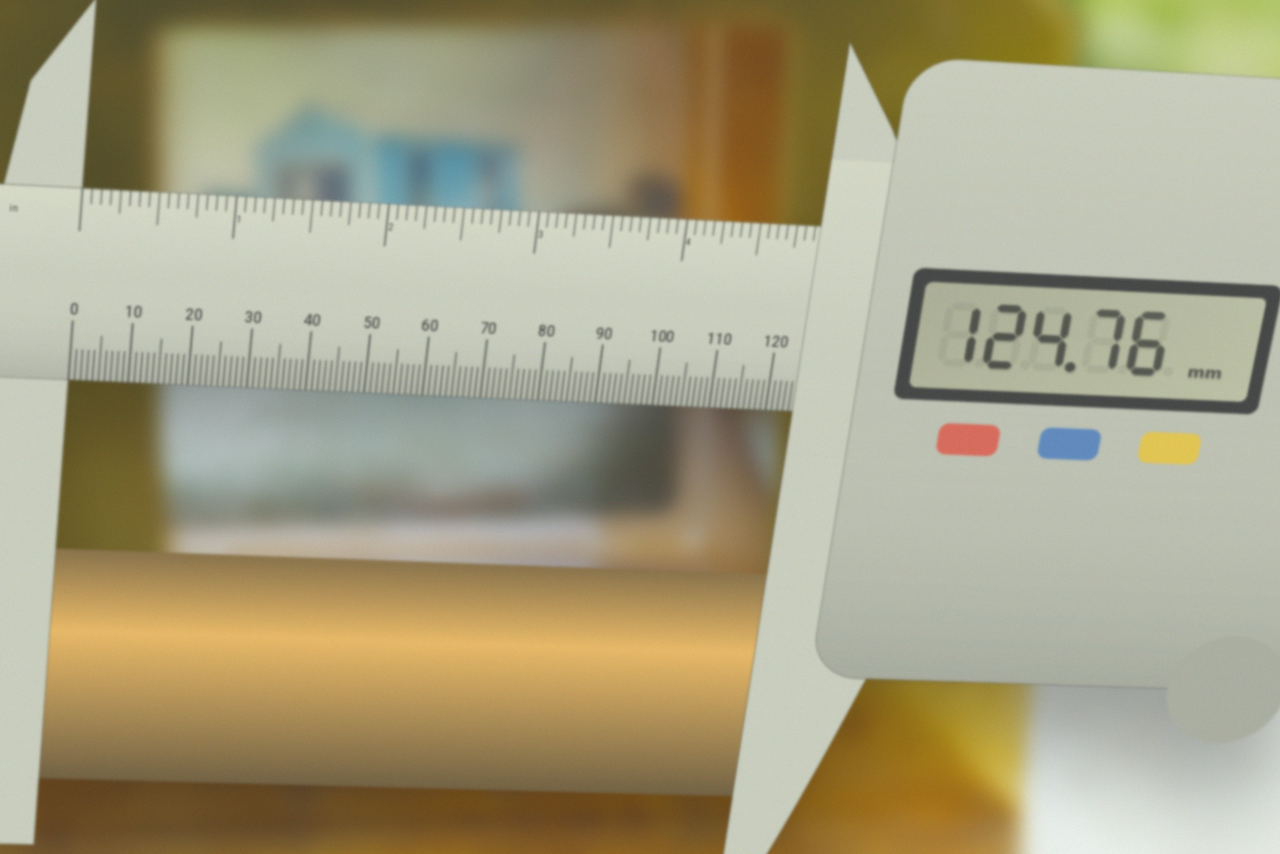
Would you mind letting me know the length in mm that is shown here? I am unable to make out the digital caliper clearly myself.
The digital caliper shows 124.76 mm
